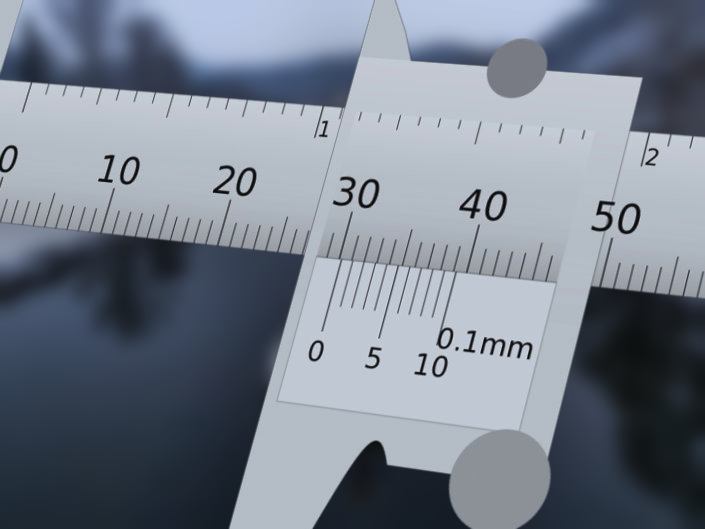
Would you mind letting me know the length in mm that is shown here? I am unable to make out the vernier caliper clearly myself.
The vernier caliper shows 30.2 mm
